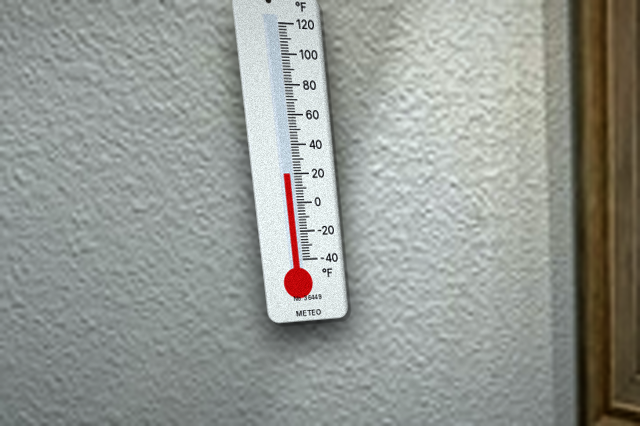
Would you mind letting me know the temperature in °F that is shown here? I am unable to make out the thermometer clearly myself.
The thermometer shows 20 °F
